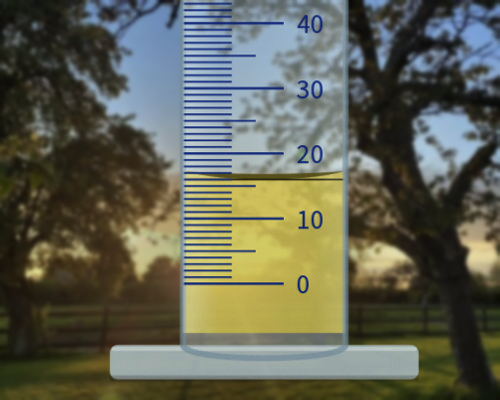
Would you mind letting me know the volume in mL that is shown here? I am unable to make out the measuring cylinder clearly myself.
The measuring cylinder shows 16 mL
